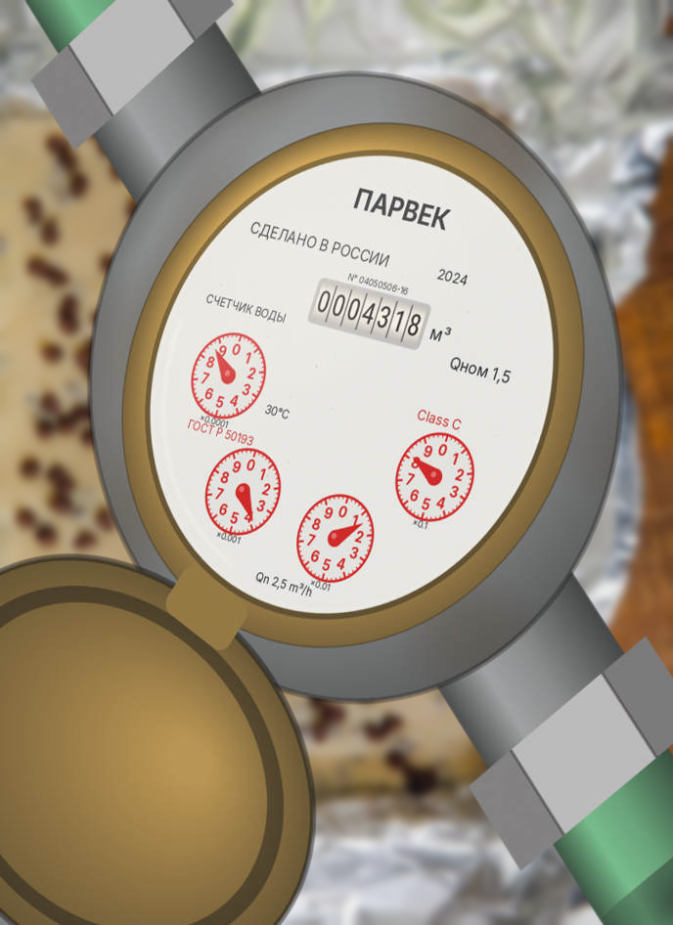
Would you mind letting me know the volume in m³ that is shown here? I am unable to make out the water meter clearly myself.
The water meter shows 4318.8138 m³
